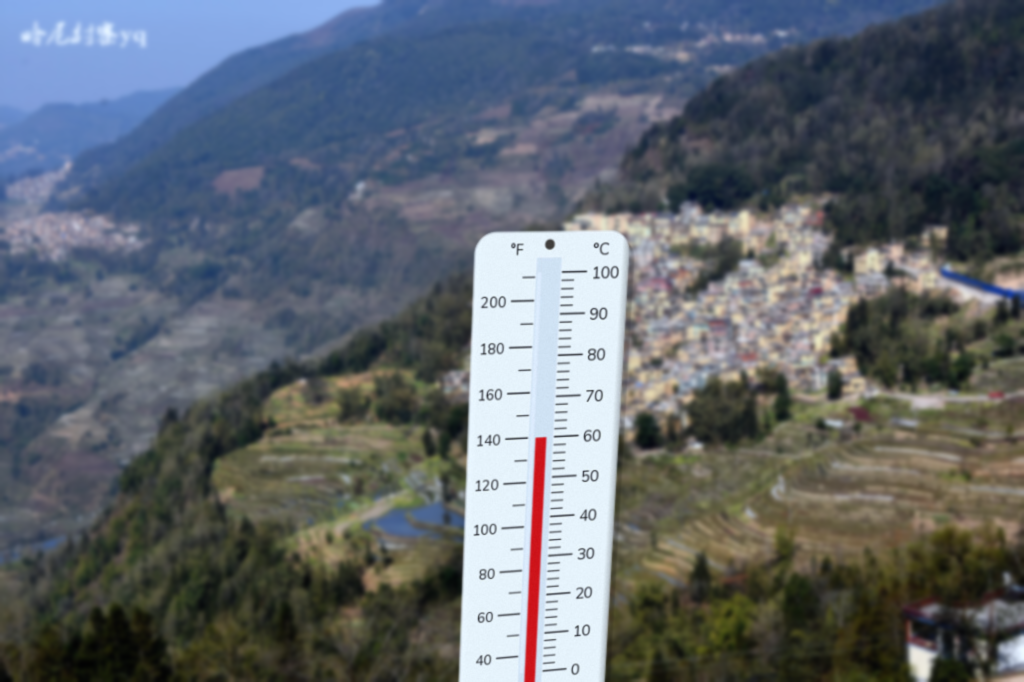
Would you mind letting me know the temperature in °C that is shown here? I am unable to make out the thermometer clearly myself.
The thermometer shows 60 °C
